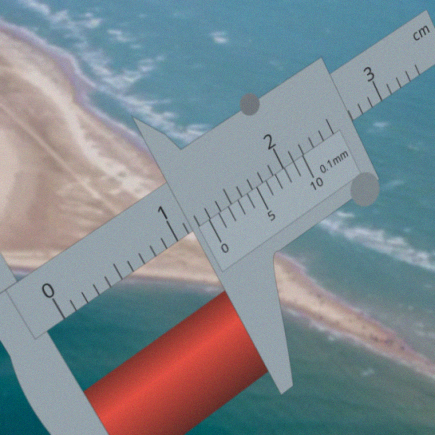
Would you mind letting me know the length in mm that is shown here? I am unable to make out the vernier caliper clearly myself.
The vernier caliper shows 12.9 mm
